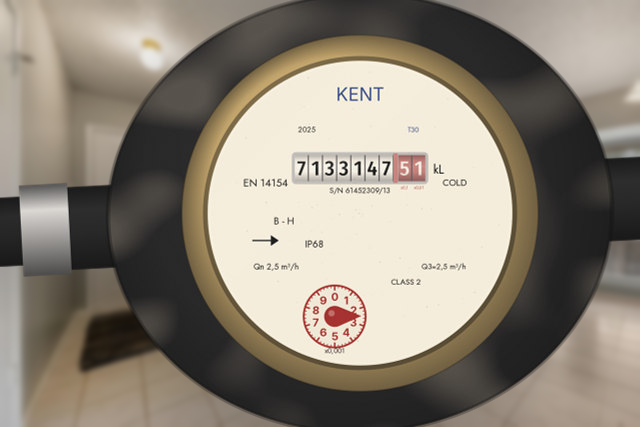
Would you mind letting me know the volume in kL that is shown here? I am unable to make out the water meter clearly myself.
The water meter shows 7133147.512 kL
